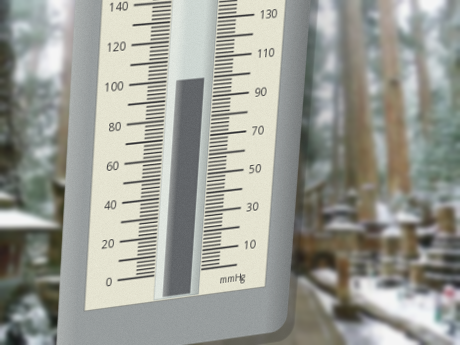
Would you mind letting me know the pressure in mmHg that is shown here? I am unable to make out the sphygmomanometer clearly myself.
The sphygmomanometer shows 100 mmHg
